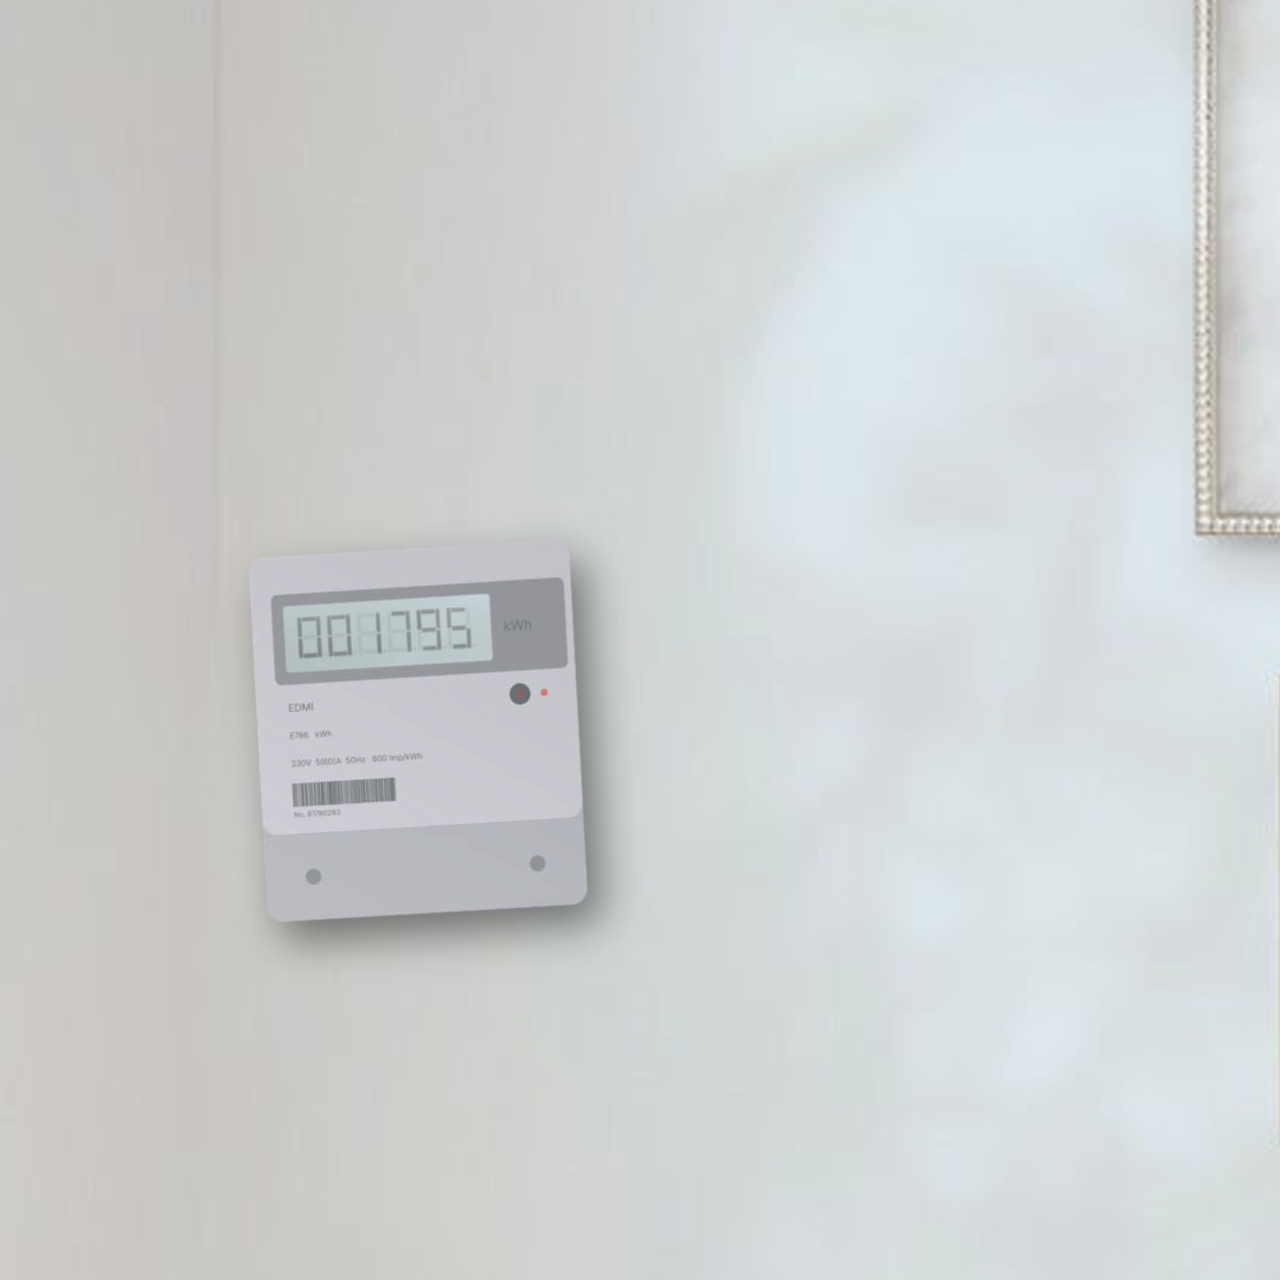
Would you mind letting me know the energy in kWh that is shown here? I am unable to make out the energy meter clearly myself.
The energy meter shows 1795 kWh
